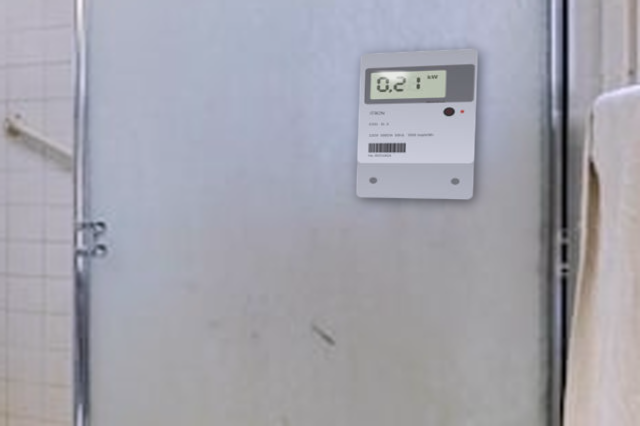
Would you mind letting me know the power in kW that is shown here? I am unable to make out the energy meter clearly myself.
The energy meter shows 0.21 kW
